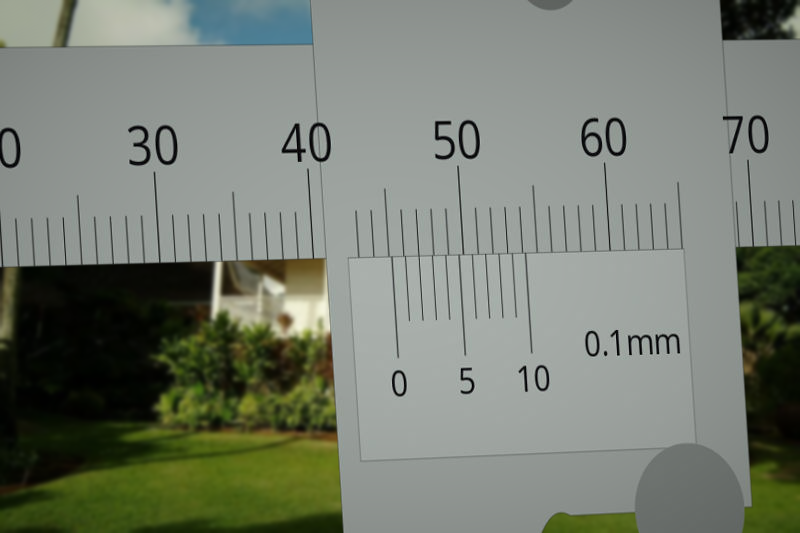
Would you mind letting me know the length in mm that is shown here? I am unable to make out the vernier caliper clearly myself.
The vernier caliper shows 45.2 mm
